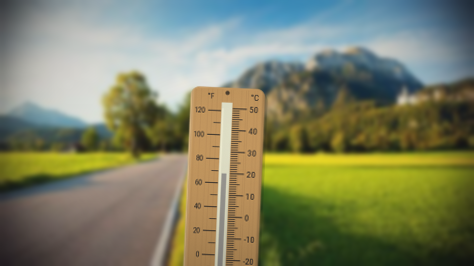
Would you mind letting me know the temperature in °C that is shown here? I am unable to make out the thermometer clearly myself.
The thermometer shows 20 °C
